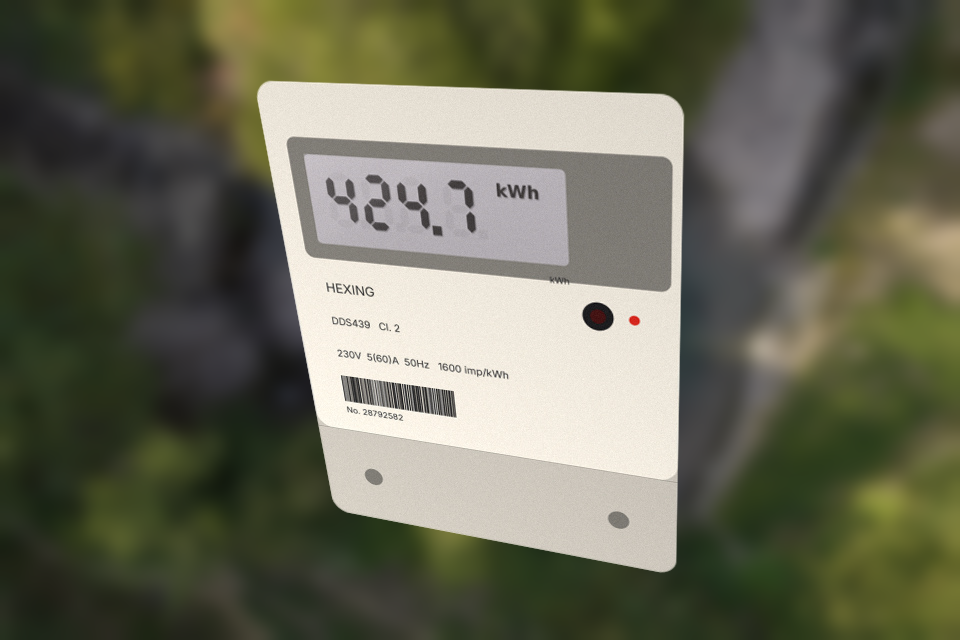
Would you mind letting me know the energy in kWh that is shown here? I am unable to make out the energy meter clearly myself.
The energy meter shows 424.7 kWh
